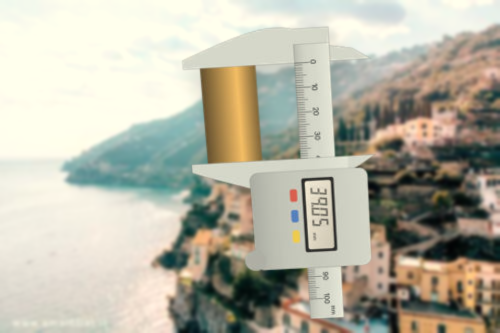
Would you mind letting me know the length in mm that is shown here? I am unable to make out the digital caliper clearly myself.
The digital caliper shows 39.05 mm
